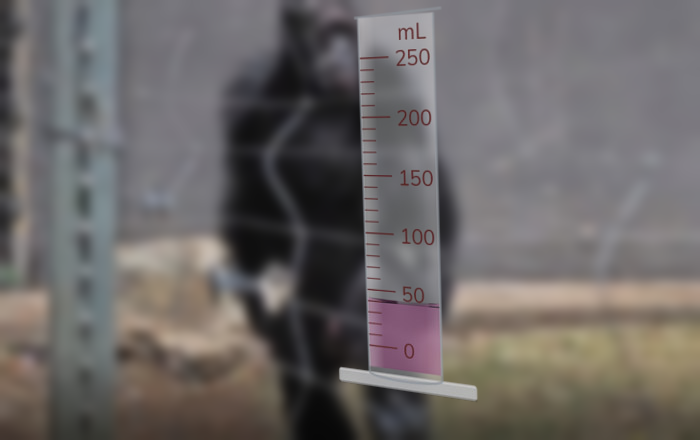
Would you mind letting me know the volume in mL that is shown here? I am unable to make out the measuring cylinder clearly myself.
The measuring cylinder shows 40 mL
